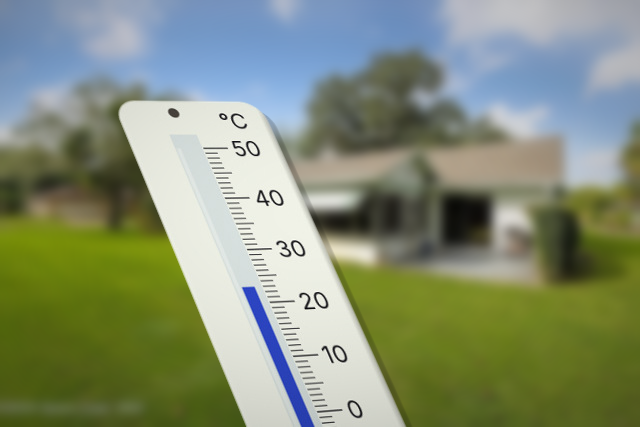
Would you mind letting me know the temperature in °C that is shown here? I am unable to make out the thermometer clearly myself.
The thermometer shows 23 °C
